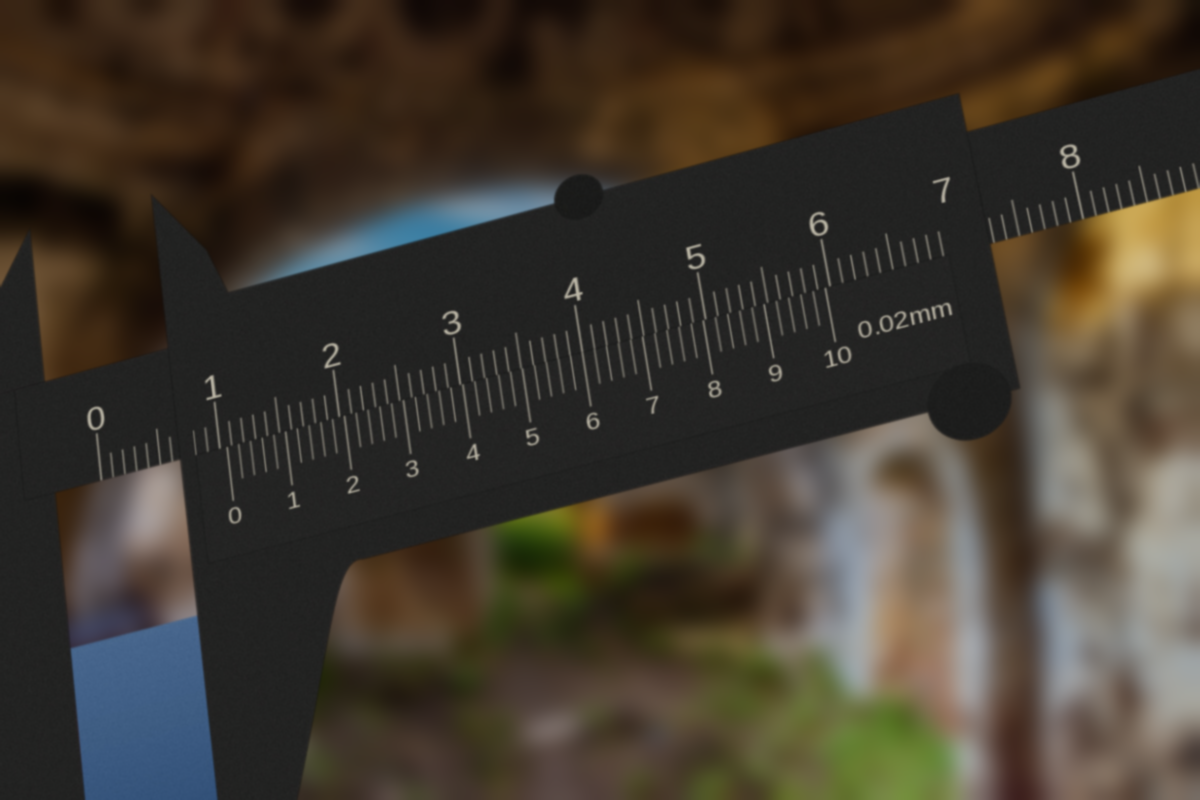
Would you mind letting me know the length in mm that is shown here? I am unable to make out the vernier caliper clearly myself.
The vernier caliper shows 10.6 mm
